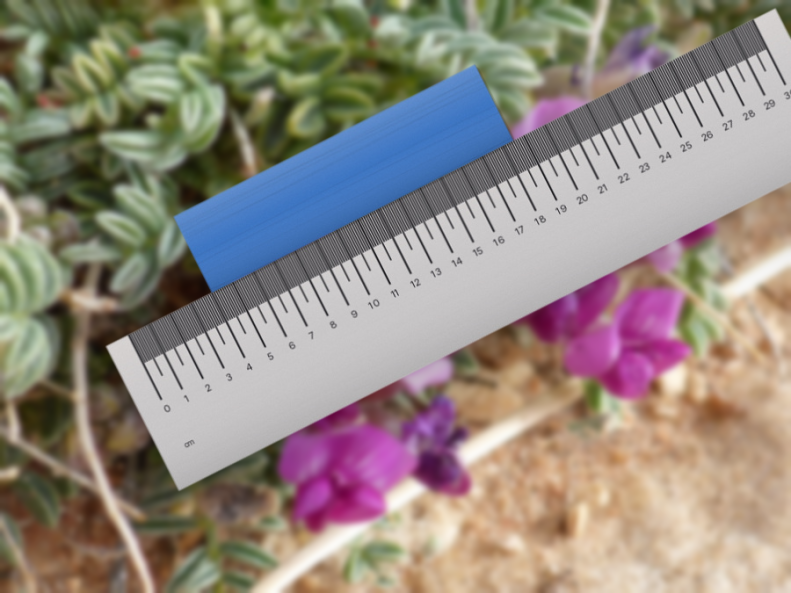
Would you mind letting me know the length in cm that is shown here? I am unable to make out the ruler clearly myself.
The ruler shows 14.5 cm
